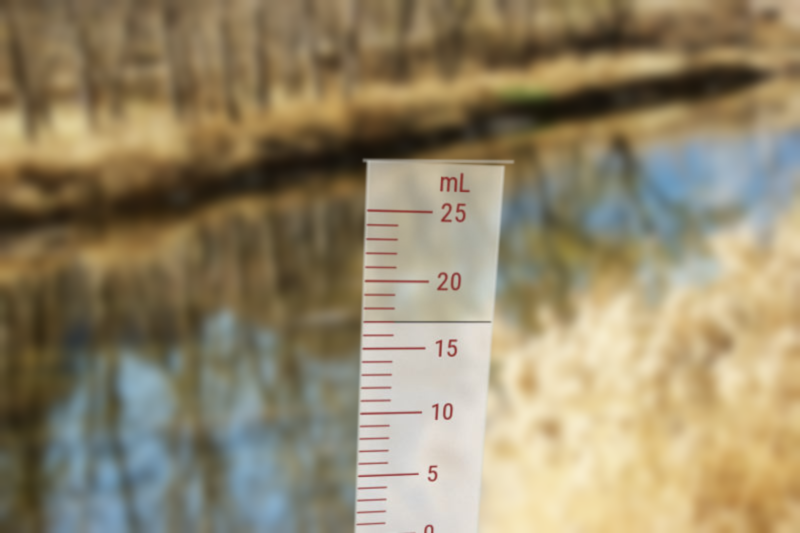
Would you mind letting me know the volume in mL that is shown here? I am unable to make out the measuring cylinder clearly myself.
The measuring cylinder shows 17 mL
